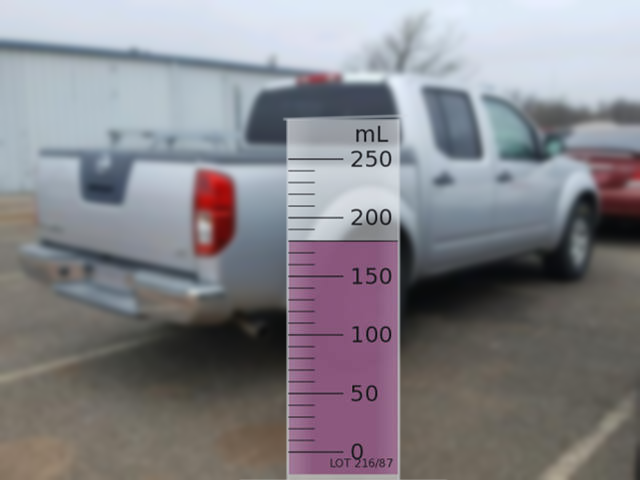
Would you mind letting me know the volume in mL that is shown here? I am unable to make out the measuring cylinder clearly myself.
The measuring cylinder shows 180 mL
